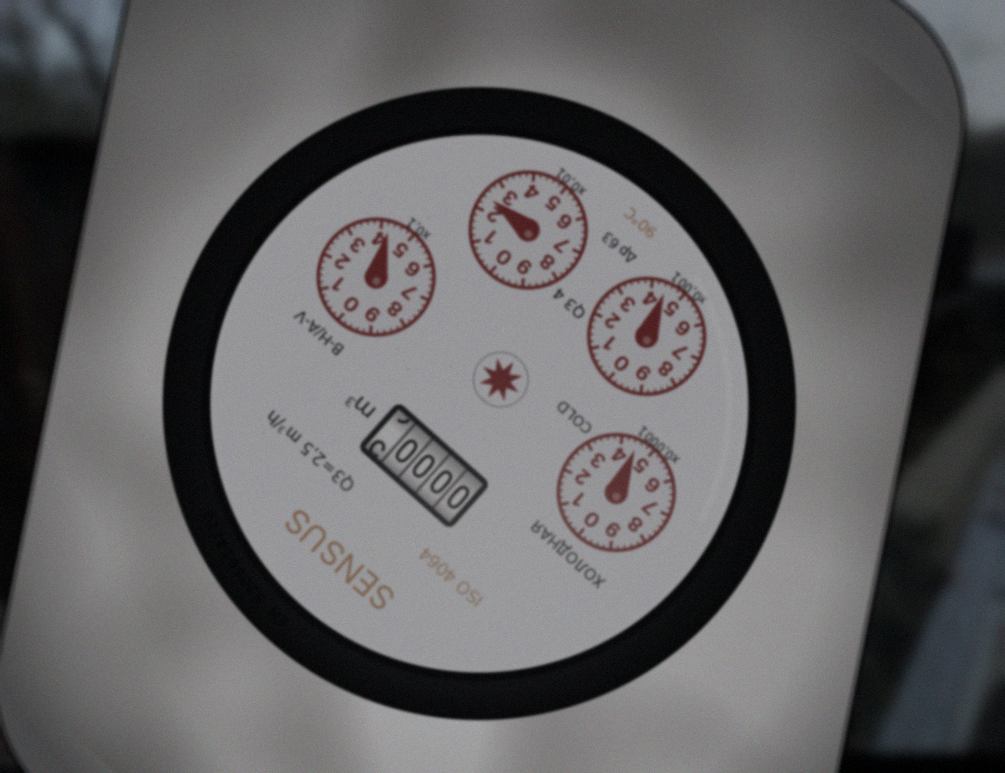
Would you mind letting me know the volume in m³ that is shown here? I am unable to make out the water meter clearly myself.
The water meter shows 5.4244 m³
